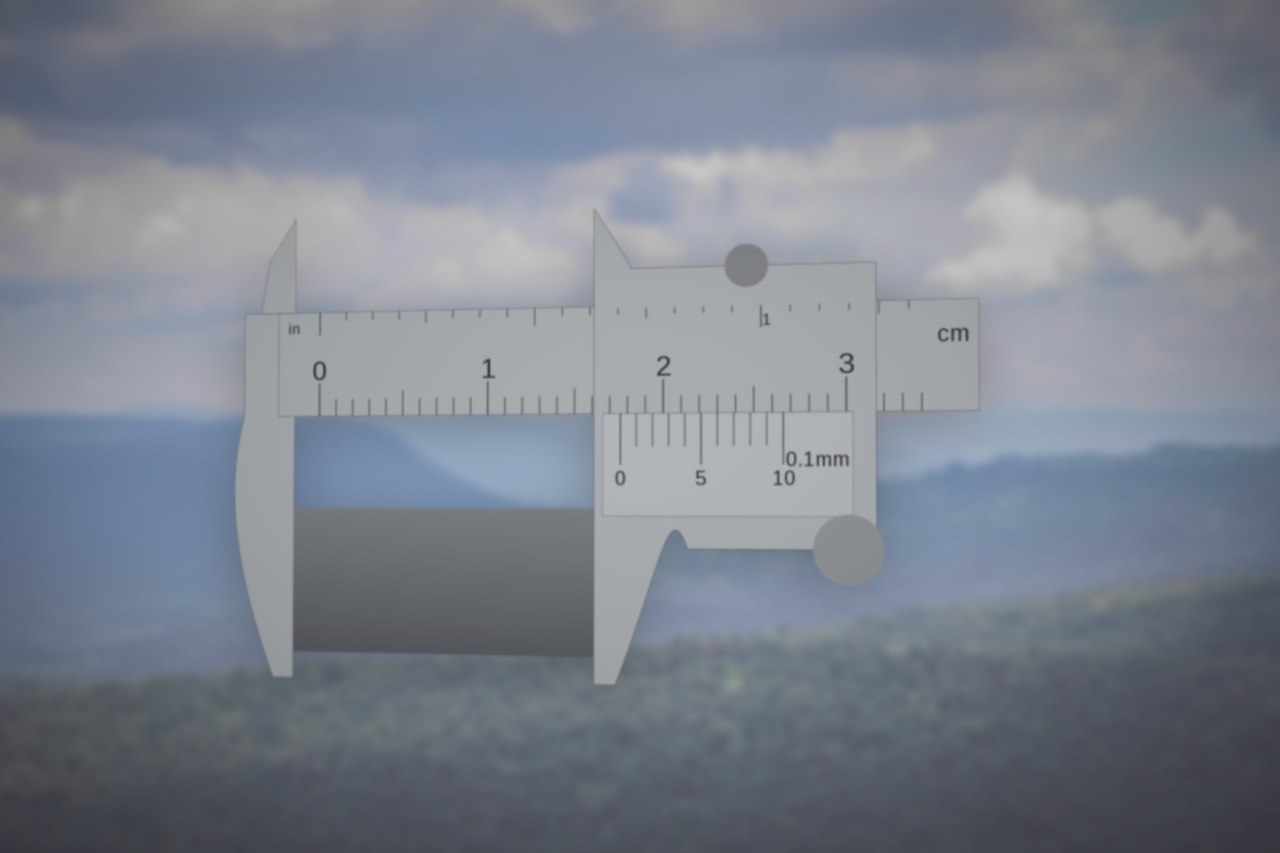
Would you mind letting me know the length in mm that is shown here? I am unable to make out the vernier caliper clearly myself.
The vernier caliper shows 17.6 mm
